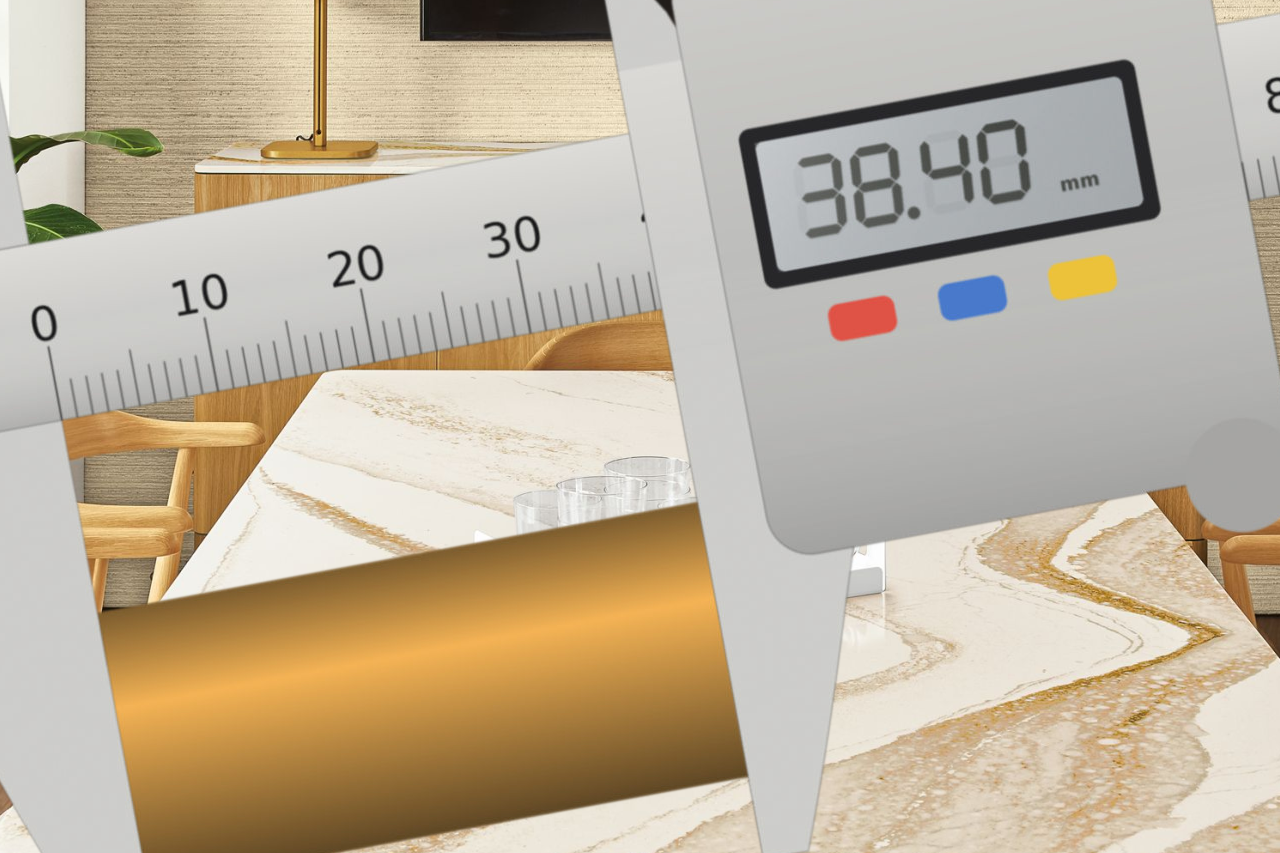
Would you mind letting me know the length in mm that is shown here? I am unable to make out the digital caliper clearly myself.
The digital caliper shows 38.40 mm
